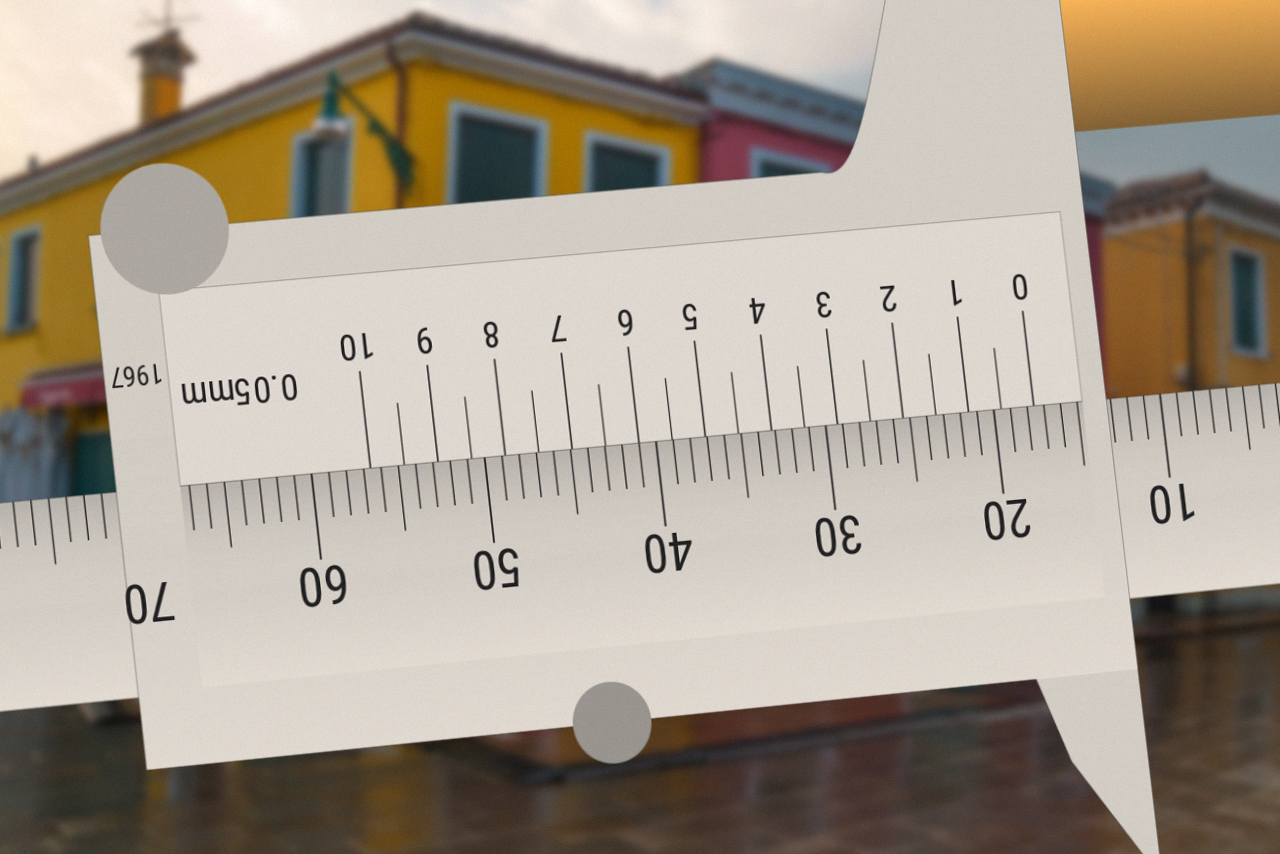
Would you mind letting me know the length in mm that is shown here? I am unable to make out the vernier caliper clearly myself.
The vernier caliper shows 17.6 mm
